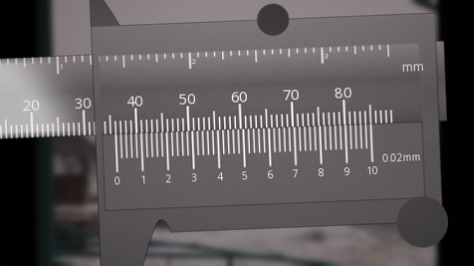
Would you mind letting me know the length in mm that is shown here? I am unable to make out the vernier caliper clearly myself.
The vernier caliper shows 36.0 mm
